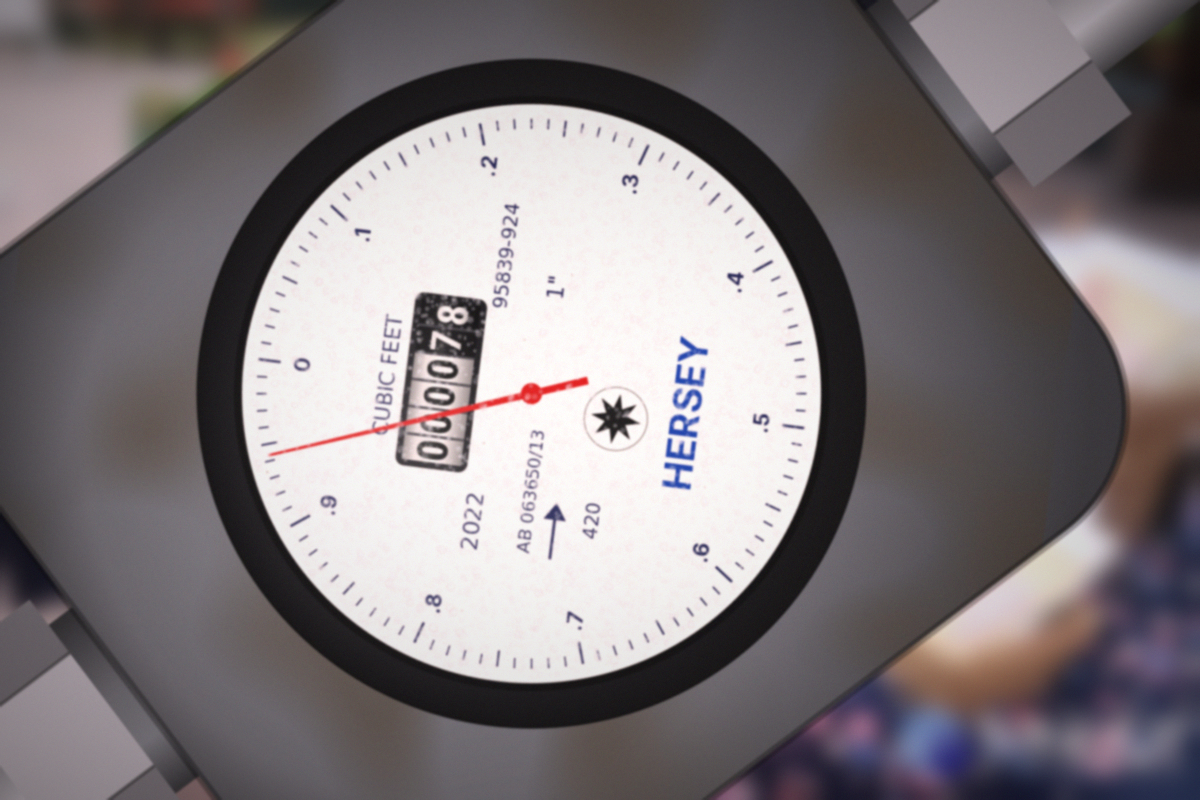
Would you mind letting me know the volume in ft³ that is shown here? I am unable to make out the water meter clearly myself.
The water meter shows 77.94 ft³
